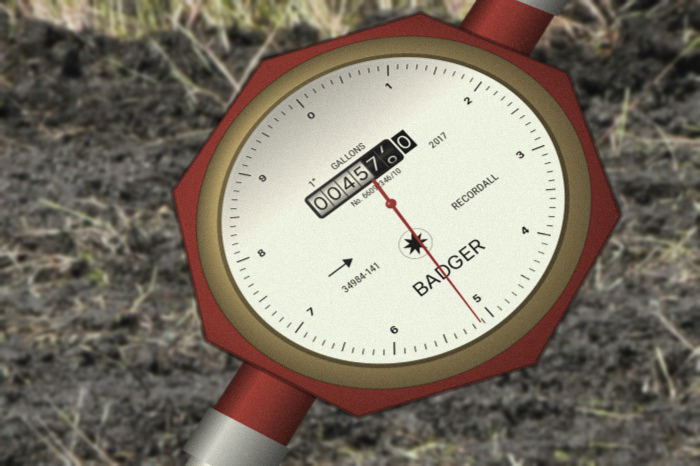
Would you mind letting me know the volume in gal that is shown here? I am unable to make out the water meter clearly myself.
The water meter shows 45775.1 gal
